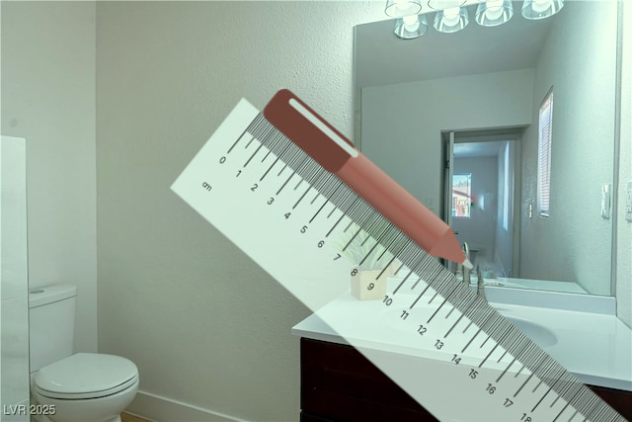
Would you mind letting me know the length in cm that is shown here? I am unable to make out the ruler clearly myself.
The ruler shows 12 cm
